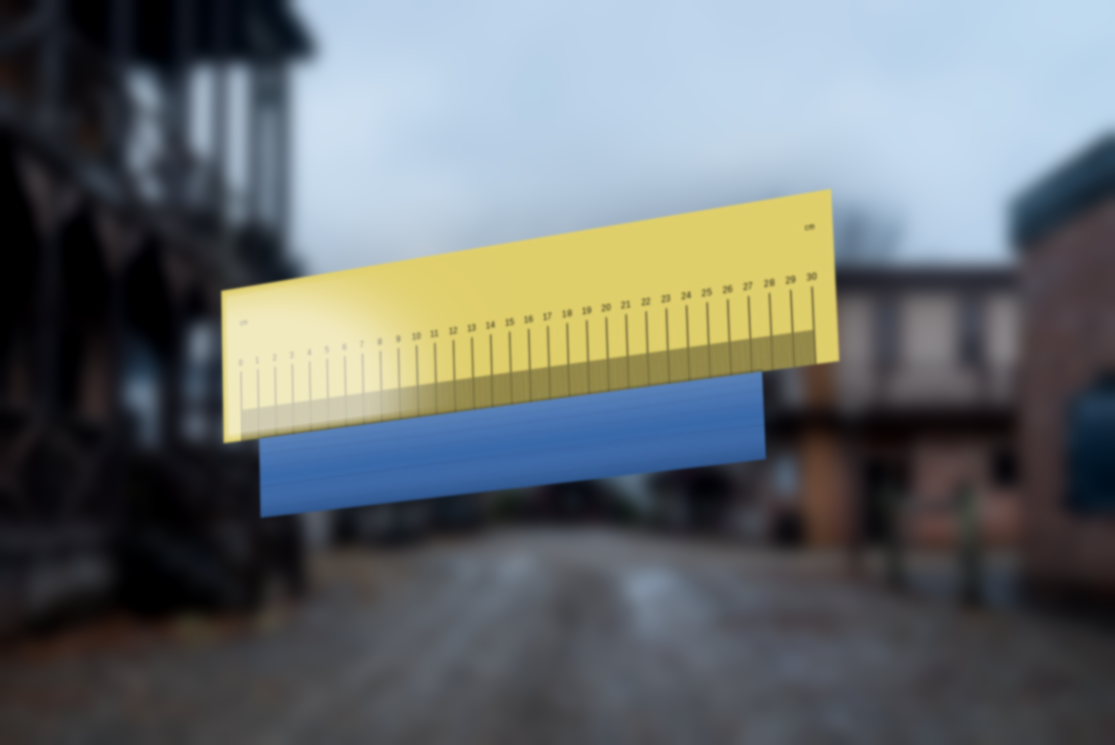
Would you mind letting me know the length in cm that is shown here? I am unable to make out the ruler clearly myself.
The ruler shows 26.5 cm
